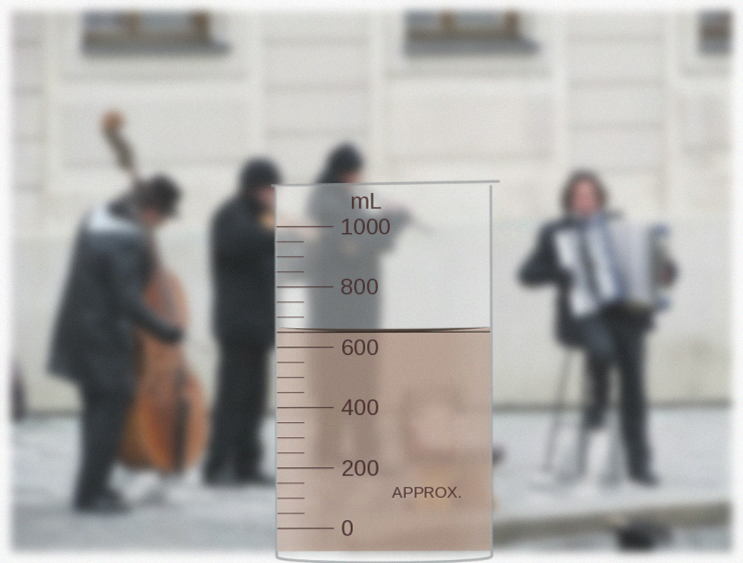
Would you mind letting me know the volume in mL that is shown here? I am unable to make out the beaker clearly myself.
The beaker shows 650 mL
